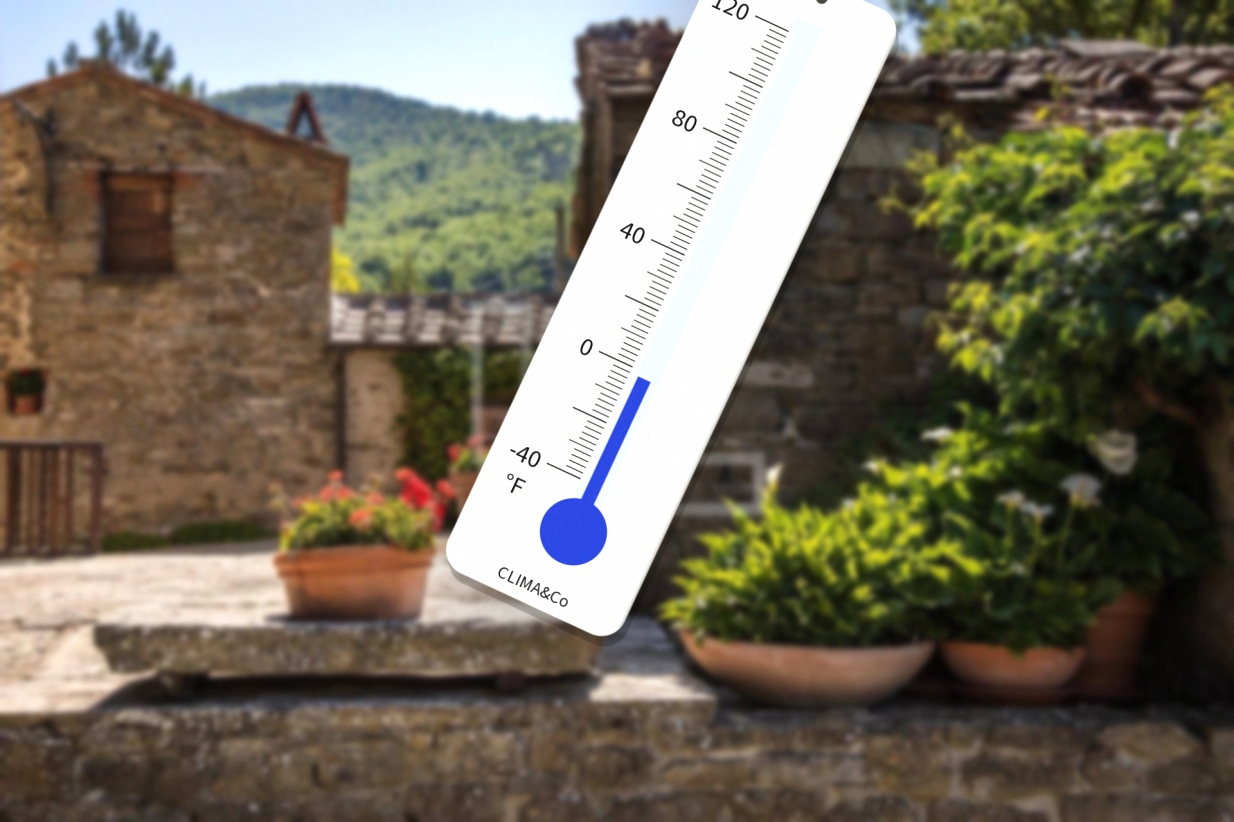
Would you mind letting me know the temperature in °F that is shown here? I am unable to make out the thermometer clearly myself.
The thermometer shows -2 °F
